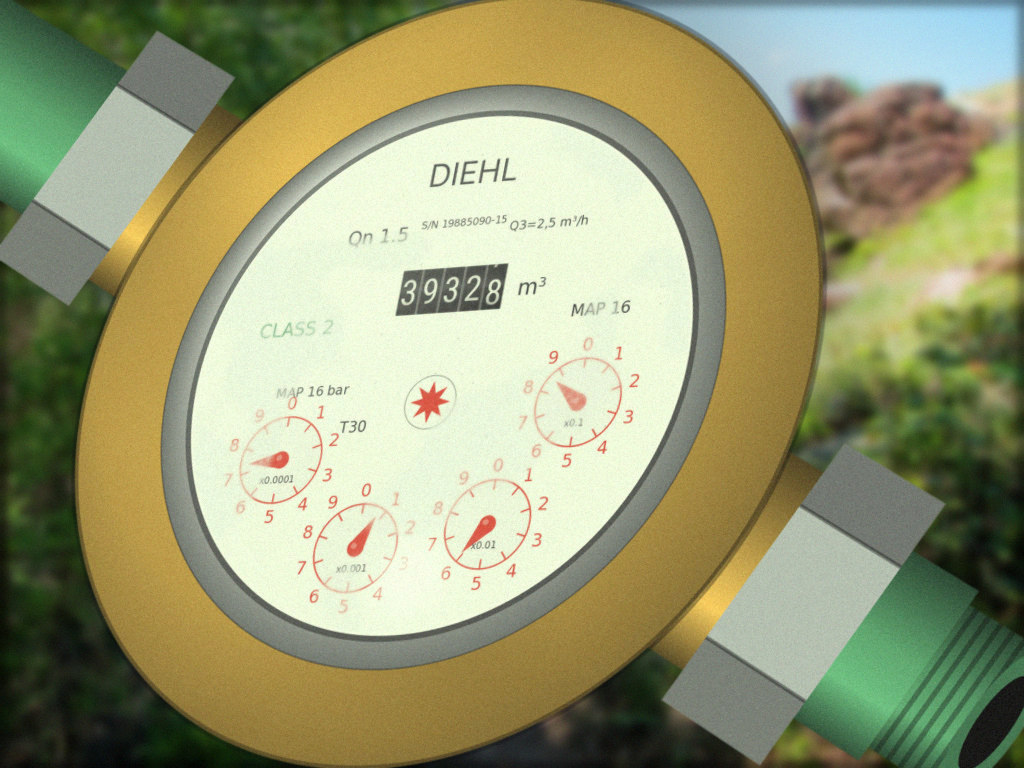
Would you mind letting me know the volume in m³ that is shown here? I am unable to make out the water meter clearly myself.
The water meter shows 39327.8607 m³
